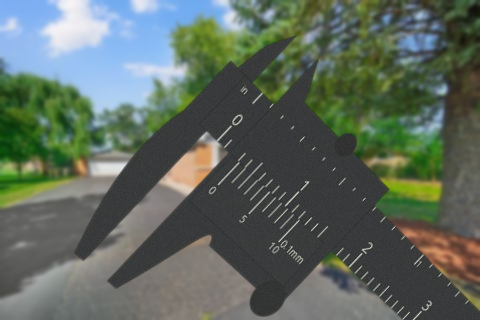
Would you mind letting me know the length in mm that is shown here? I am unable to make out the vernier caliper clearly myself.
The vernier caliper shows 3.2 mm
